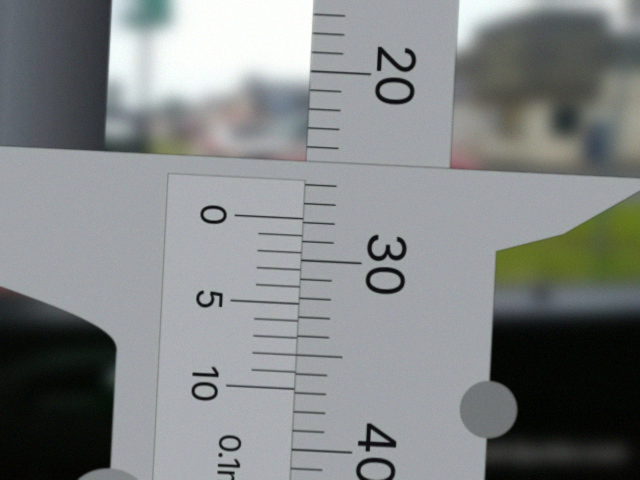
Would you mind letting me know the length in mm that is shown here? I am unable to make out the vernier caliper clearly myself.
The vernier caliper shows 27.8 mm
